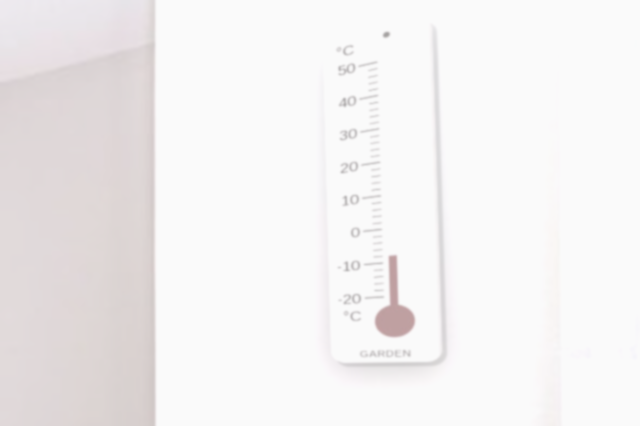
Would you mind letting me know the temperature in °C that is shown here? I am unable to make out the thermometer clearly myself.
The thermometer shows -8 °C
